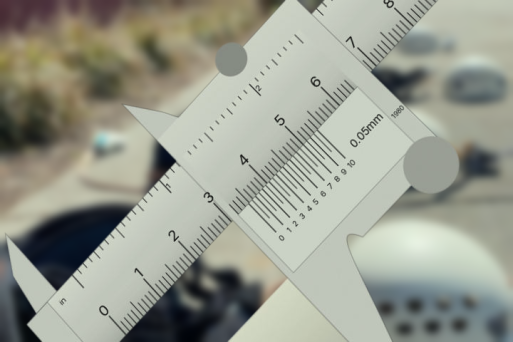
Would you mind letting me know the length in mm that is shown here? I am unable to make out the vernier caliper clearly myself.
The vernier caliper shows 34.8 mm
